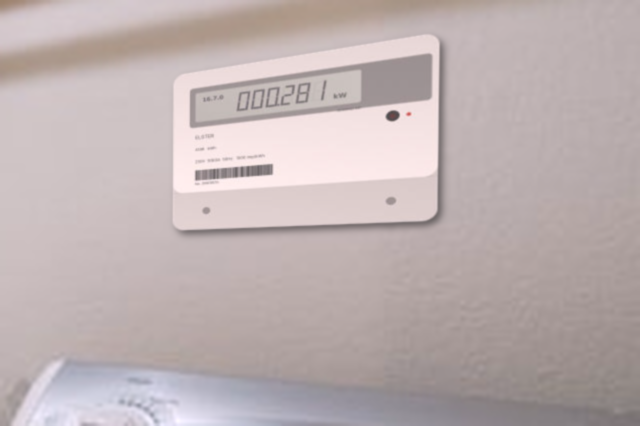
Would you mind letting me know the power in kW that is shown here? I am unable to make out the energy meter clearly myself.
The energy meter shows 0.281 kW
